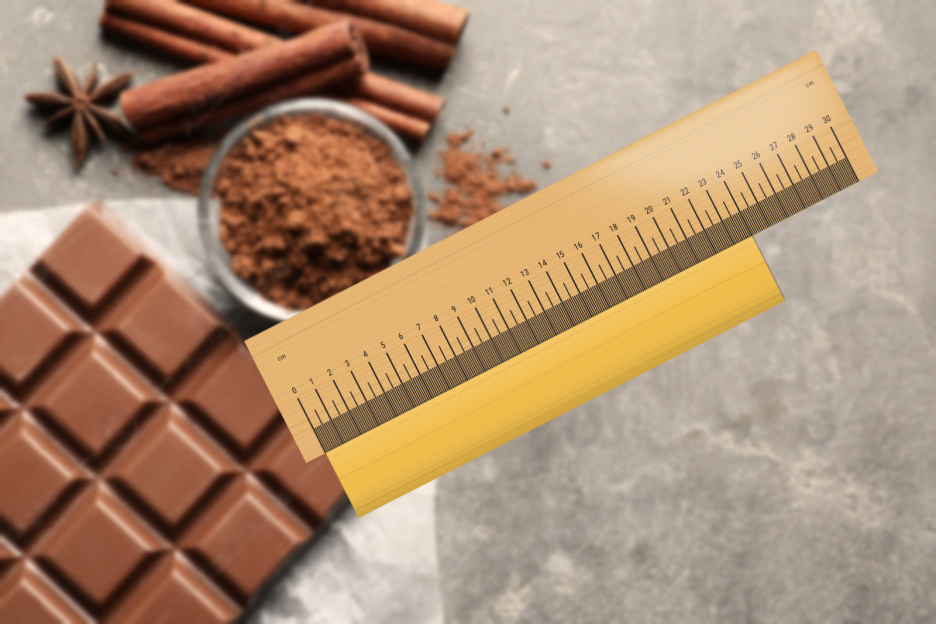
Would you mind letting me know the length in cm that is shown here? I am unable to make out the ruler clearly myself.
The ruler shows 24 cm
